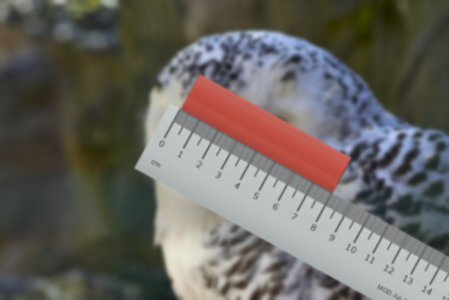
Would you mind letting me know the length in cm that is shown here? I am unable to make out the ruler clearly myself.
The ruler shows 8 cm
